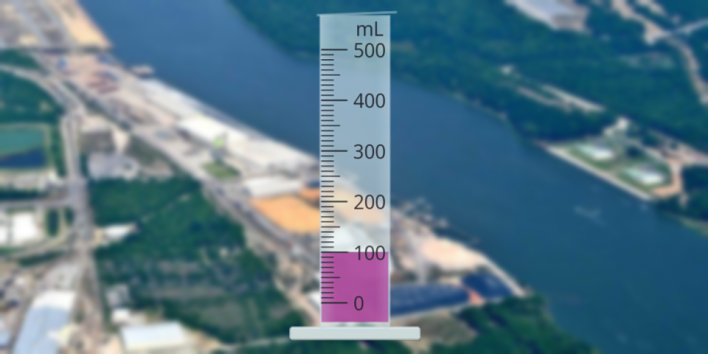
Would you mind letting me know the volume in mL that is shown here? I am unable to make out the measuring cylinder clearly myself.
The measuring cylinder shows 100 mL
